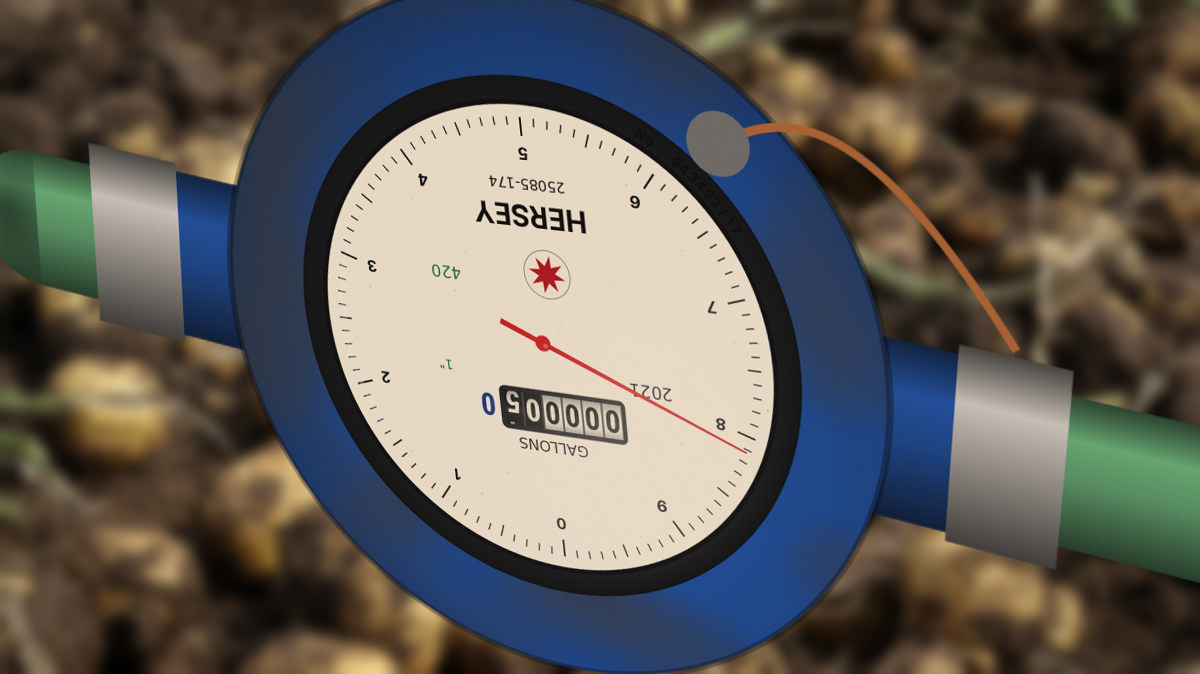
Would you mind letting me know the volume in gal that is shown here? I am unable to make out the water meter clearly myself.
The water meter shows 48.1 gal
